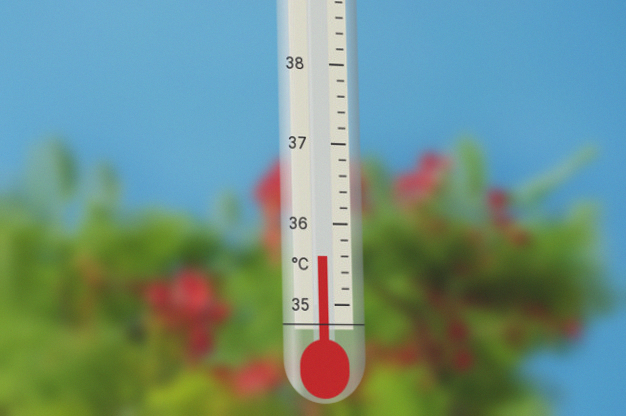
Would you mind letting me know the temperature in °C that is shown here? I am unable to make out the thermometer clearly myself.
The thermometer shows 35.6 °C
